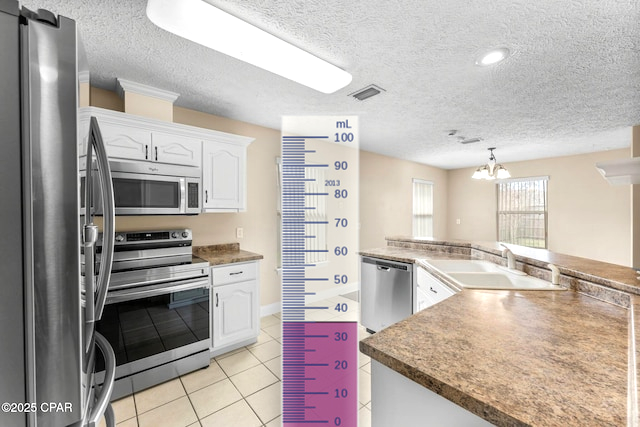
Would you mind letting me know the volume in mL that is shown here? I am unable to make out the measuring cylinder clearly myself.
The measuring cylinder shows 35 mL
